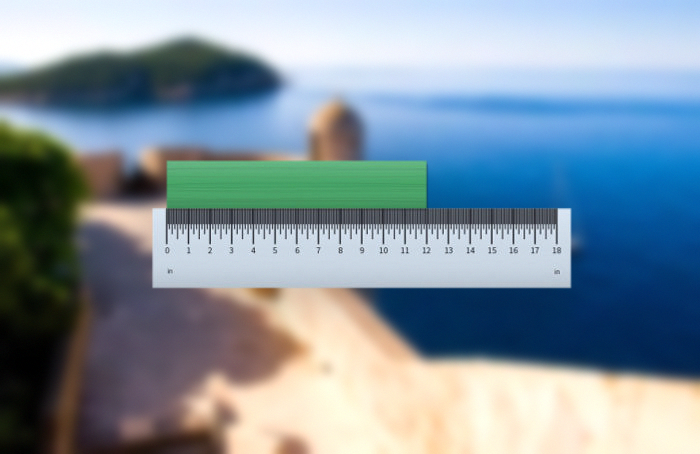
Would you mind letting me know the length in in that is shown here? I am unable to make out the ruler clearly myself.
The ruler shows 12 in
